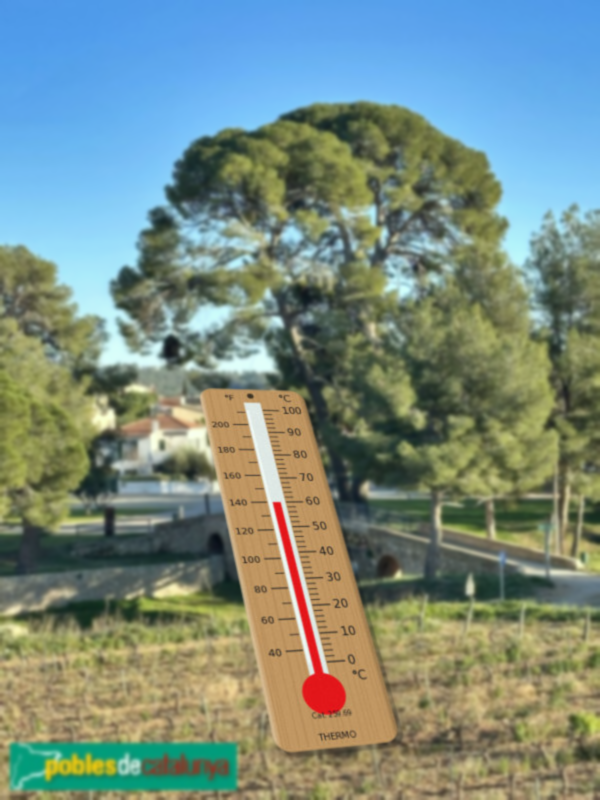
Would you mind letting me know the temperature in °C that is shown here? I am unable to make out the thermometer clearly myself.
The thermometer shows 60 °C
